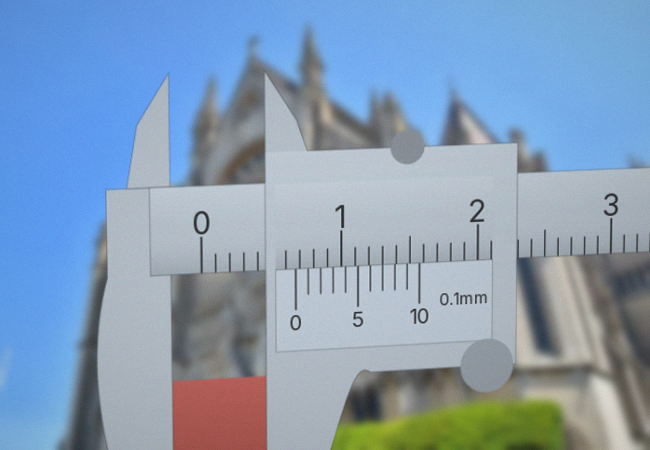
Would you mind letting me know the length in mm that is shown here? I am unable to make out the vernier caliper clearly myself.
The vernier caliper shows 6.7 mm
